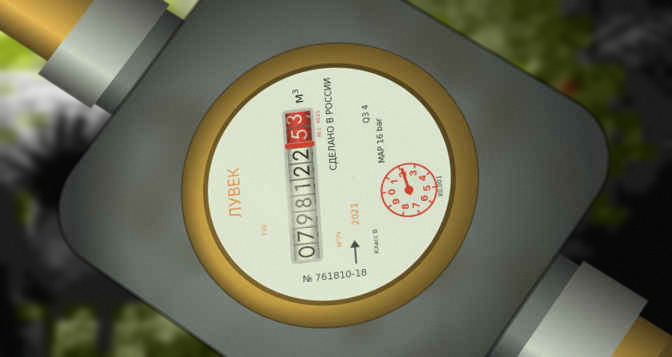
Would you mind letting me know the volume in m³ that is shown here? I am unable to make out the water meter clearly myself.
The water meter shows 798122.532 m³
